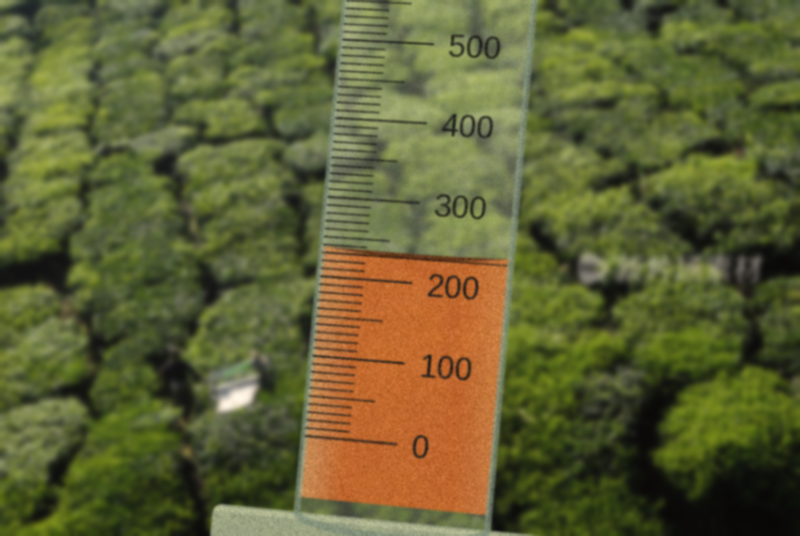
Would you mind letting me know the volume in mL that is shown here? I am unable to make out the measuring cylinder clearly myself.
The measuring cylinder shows 230 mL
